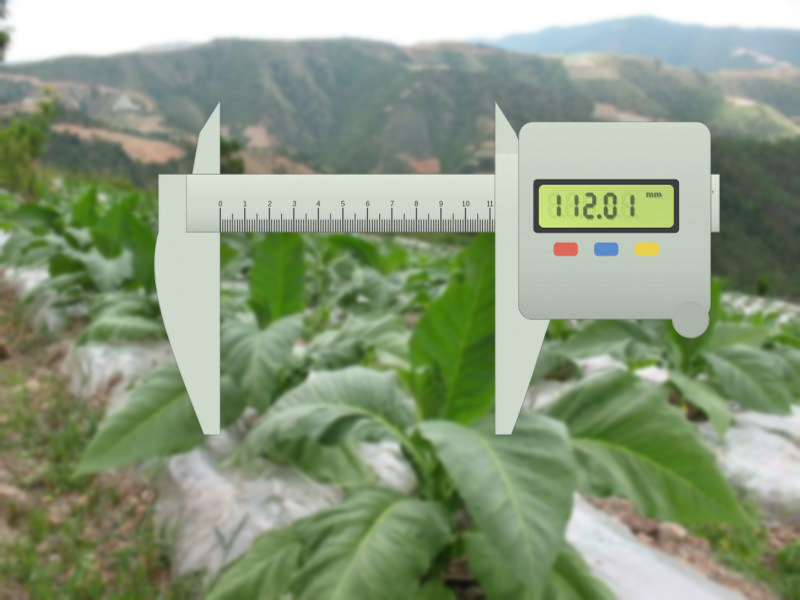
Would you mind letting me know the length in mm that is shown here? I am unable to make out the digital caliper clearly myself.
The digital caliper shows 112.01 mm
